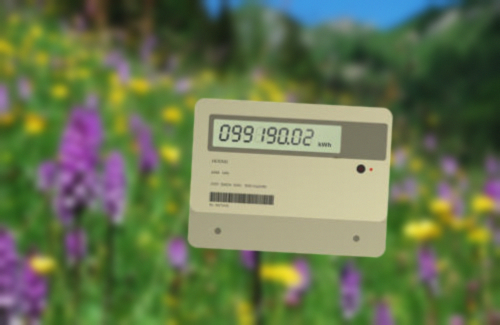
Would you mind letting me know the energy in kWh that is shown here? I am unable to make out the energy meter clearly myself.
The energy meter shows 99190.02 kWh
